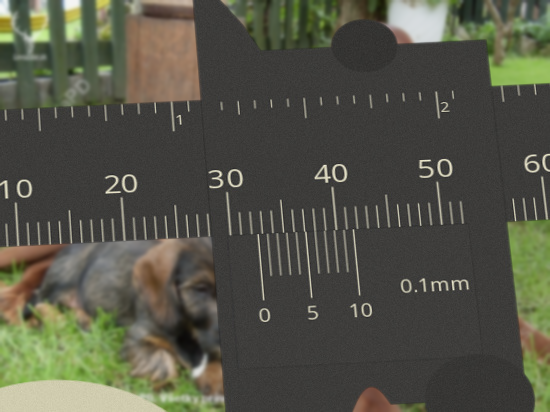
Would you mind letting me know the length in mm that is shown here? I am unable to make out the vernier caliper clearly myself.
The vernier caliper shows 32.6 mm
